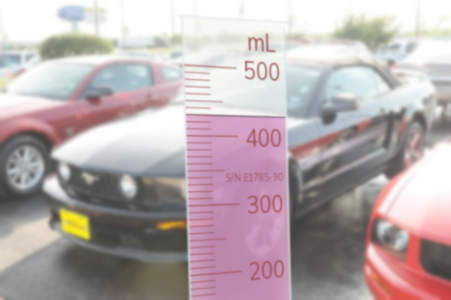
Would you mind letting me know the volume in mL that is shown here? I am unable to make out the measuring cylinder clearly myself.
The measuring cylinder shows 430 mL
